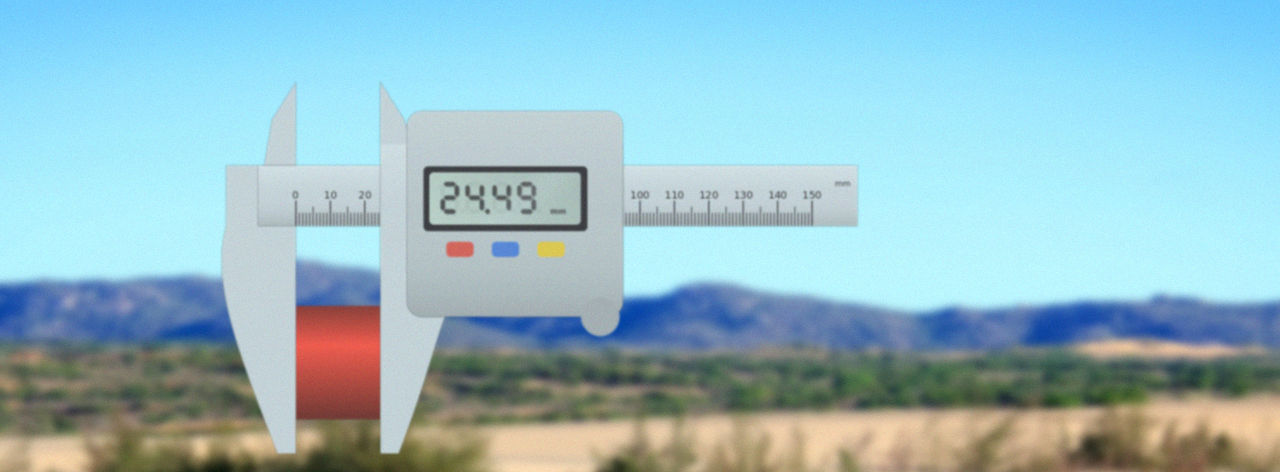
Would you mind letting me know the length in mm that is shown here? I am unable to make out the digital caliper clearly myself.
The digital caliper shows 24.49 mm
